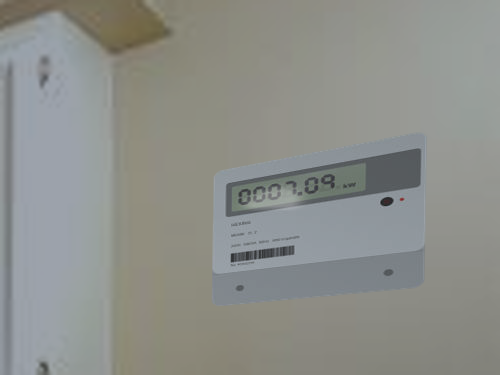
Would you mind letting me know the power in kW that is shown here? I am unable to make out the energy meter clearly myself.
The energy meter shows 7.09 kW
